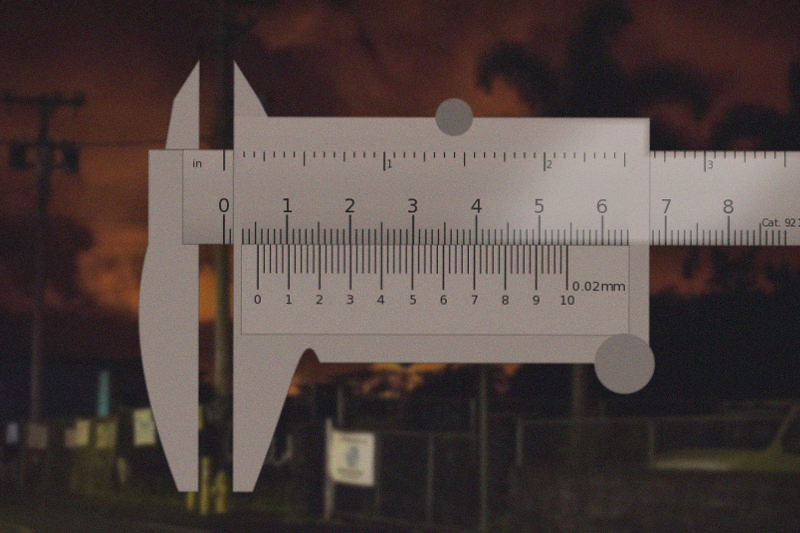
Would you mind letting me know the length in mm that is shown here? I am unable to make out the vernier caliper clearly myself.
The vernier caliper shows 5.4 mm
